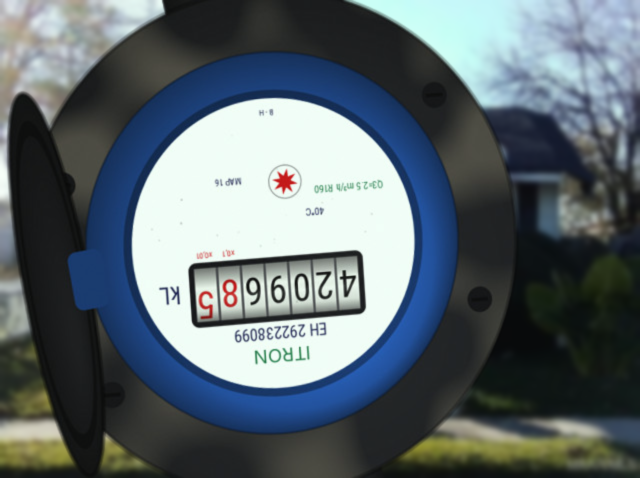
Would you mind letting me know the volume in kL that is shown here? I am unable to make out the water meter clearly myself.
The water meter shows 42096.85 kL
